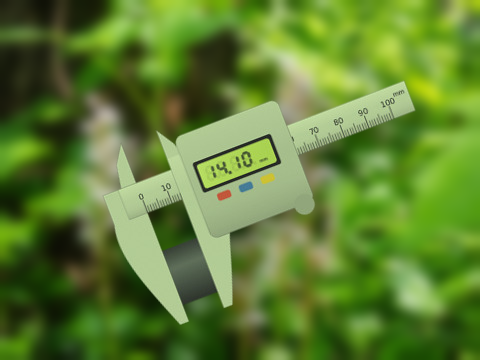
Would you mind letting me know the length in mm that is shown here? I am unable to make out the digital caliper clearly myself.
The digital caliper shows 14.10 mm
